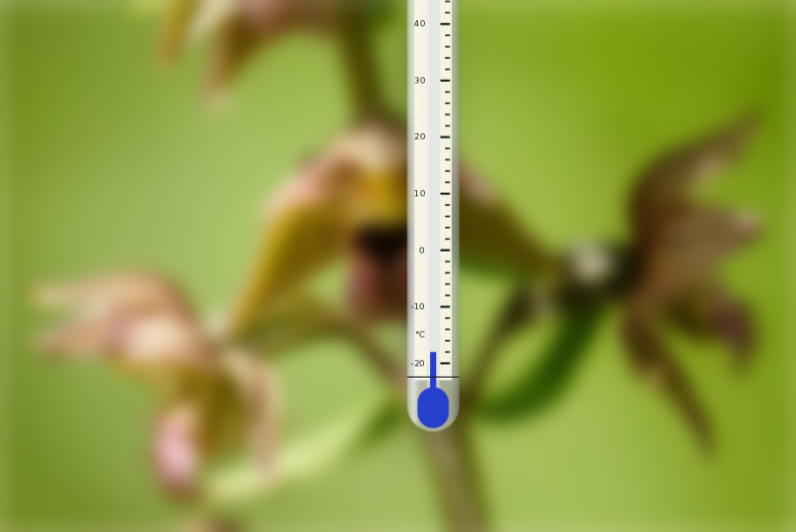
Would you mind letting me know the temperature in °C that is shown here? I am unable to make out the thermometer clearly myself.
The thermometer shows -18 °C
